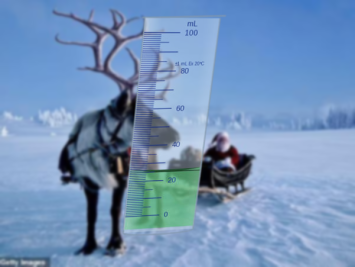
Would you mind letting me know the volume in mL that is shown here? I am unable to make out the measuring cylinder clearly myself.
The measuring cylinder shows 25 mL
